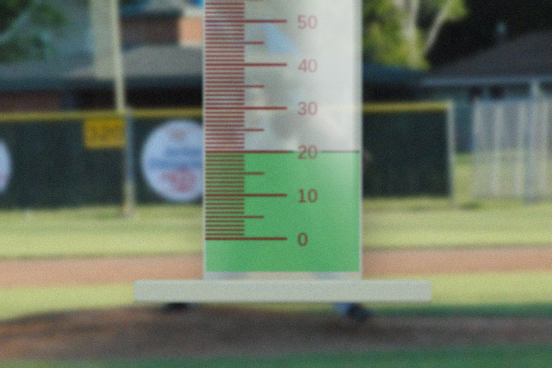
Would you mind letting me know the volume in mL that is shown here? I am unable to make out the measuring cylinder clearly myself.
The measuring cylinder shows 20 mL
